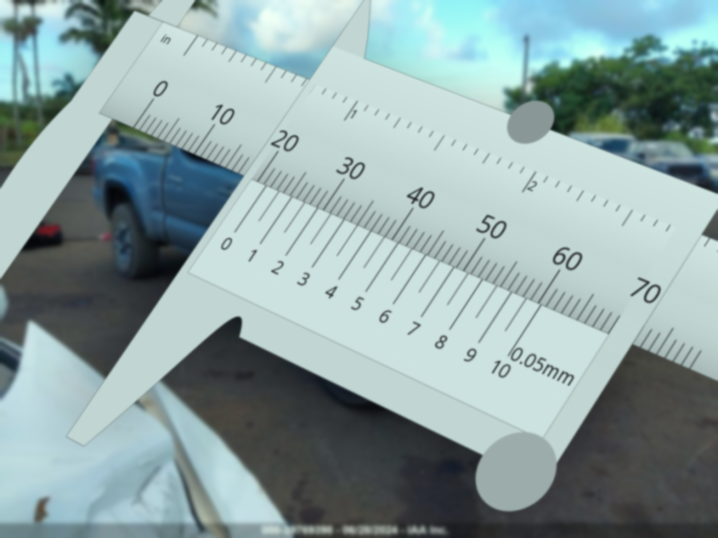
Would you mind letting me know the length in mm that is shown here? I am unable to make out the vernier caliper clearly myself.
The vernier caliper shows 21.4 mm
